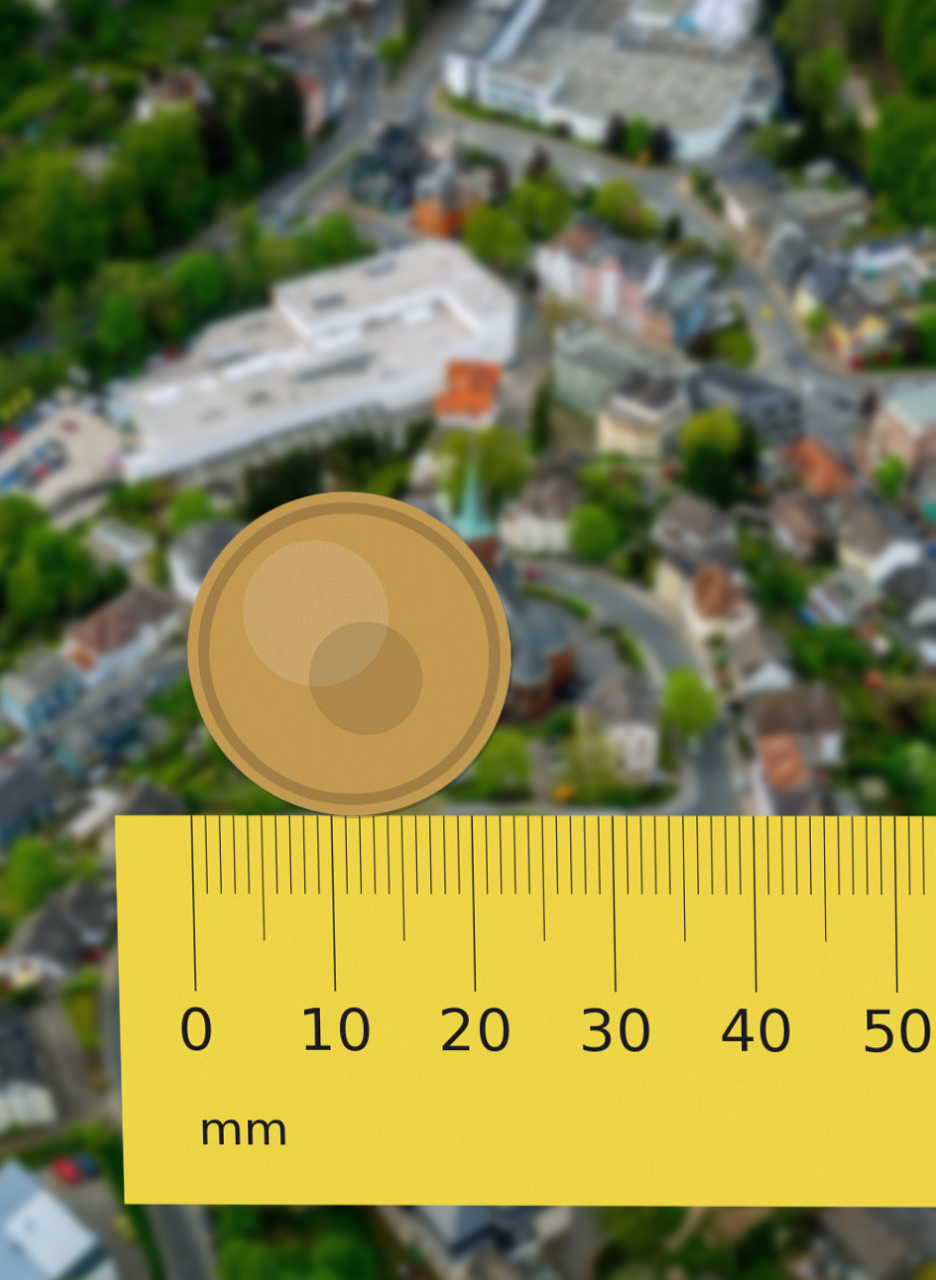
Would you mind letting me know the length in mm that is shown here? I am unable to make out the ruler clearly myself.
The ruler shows 23 mm
